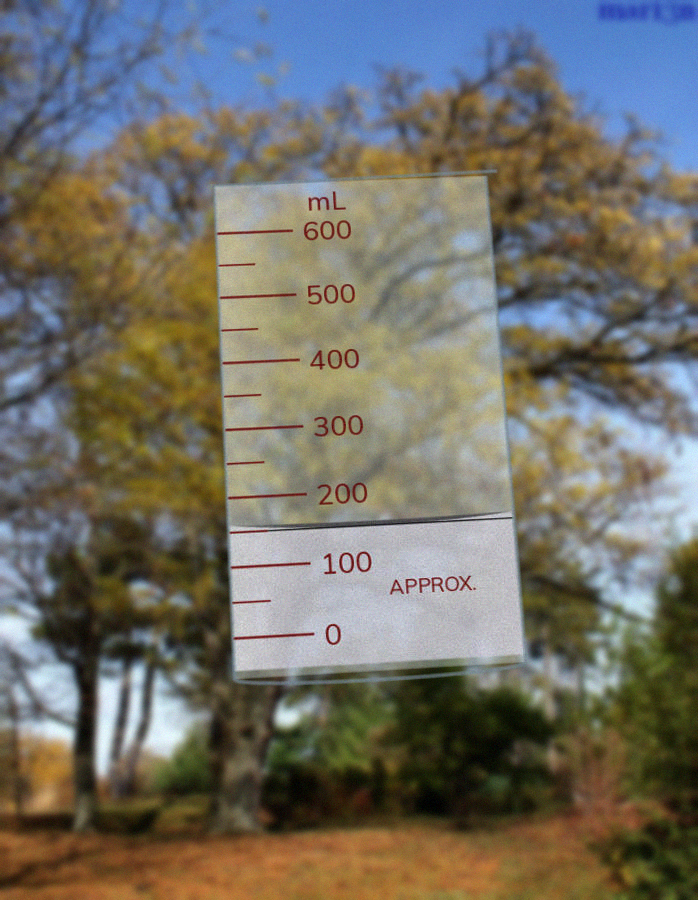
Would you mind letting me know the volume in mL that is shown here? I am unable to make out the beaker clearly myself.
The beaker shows 150 mL
